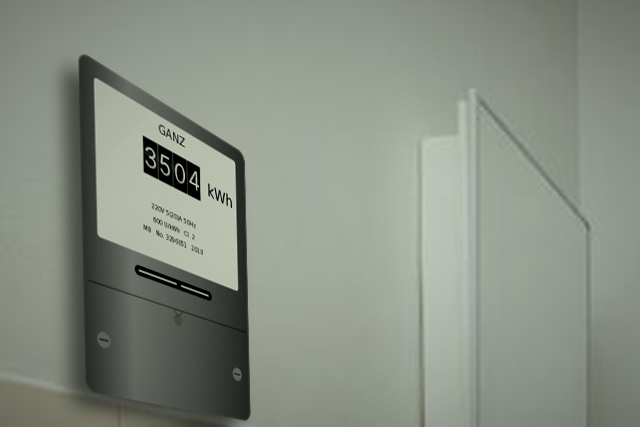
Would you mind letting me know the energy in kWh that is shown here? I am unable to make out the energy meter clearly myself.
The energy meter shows 3504 kWh
